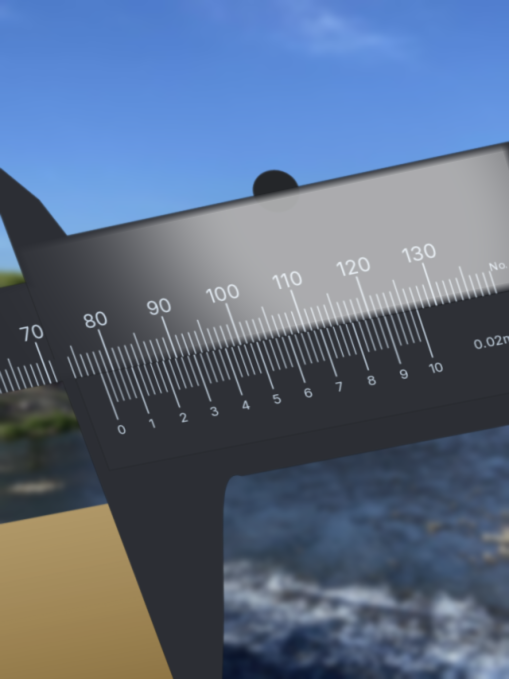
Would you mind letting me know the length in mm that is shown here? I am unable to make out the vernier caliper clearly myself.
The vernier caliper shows 78.0 mm
